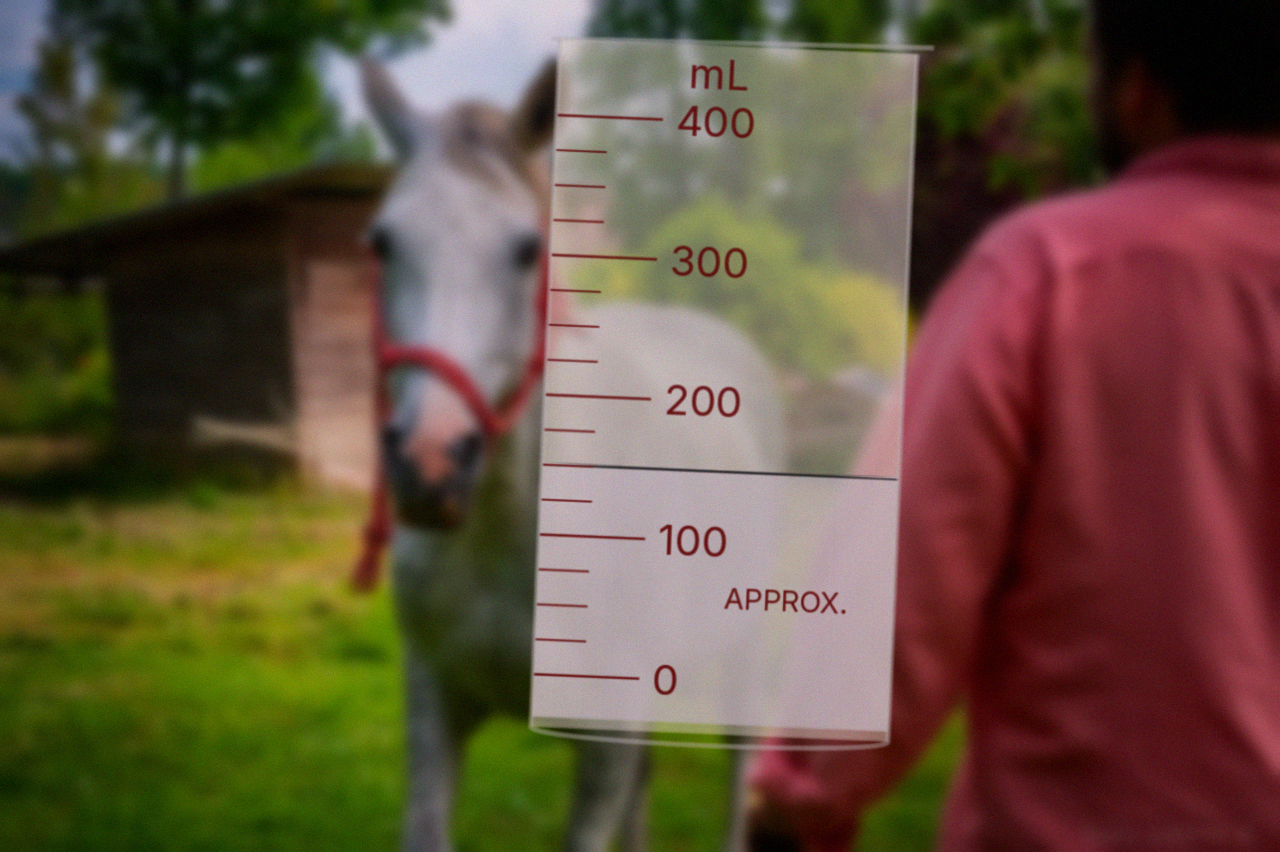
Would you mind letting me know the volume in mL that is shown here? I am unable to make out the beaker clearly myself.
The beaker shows 150 mL
